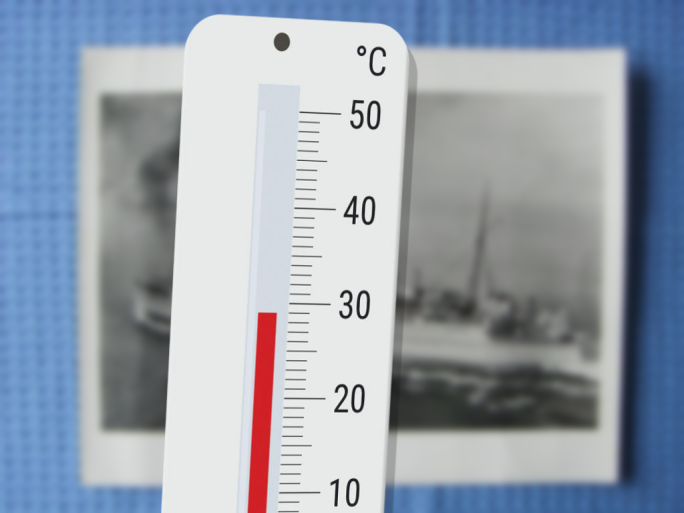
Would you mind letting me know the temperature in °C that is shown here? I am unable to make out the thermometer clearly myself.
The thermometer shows 29 °C
